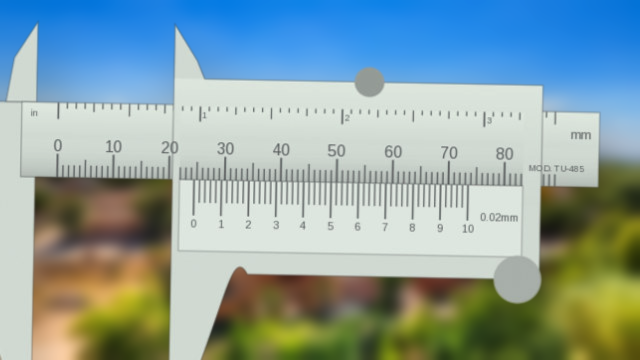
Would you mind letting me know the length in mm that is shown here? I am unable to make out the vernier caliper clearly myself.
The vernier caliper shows 24.5 mm
